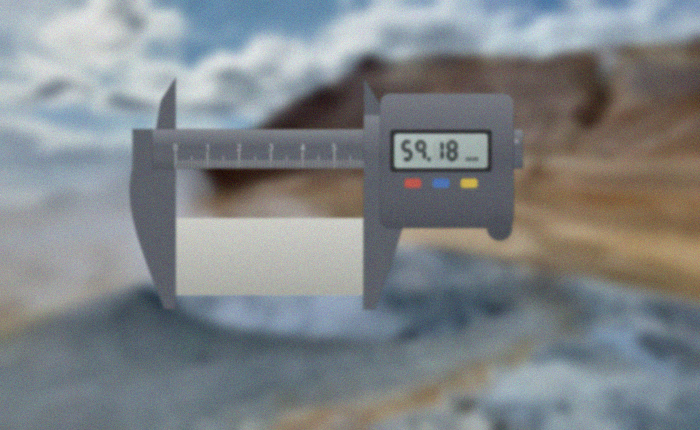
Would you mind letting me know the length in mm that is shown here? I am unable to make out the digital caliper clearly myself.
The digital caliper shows 59.18 mm
